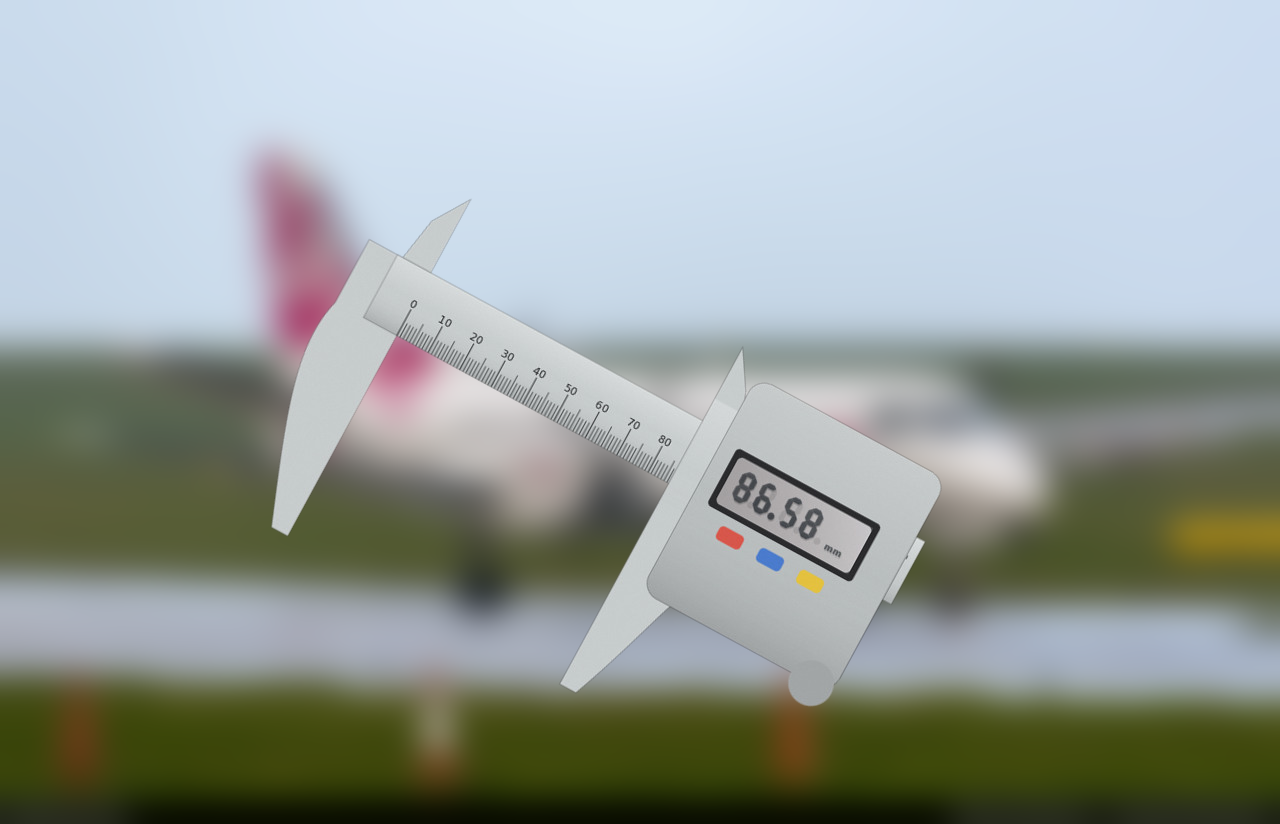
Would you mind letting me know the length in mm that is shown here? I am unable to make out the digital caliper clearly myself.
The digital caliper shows 86.58 mm
